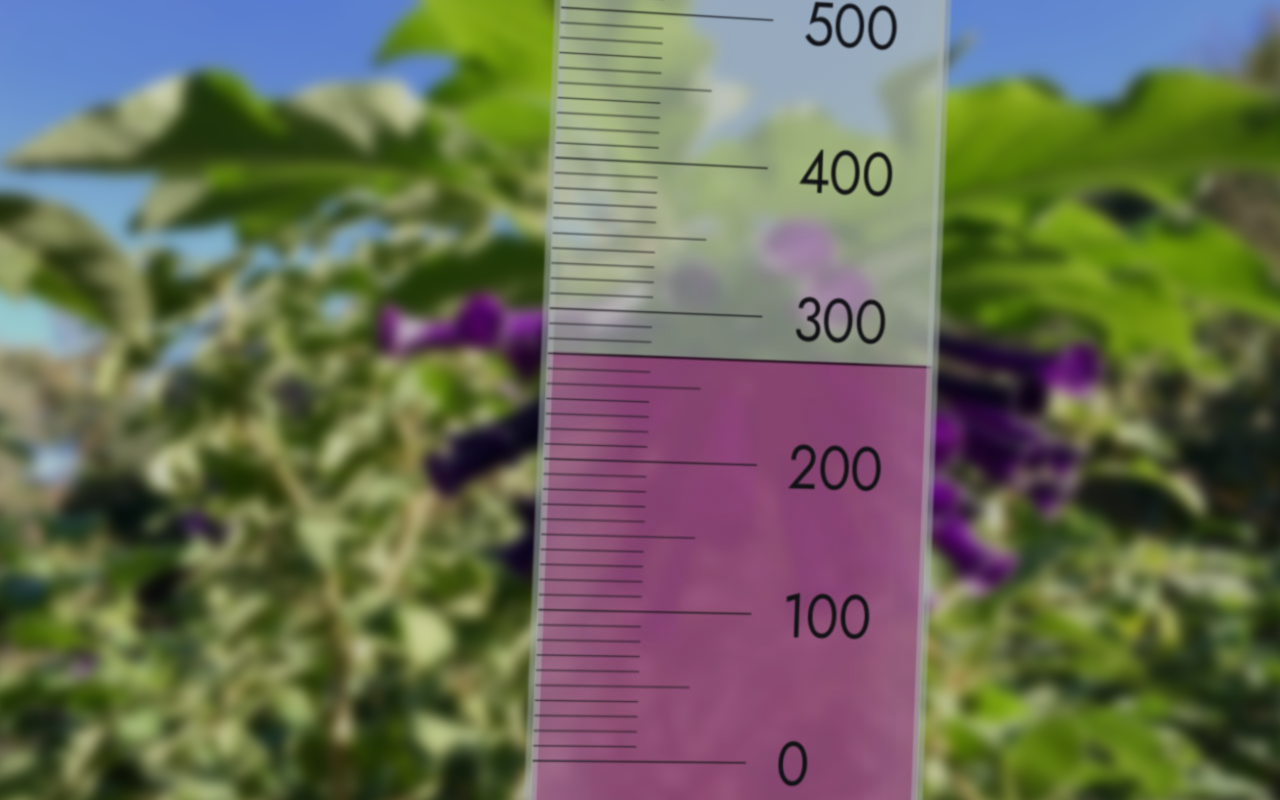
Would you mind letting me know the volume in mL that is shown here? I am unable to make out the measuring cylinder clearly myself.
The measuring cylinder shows 270 mL
